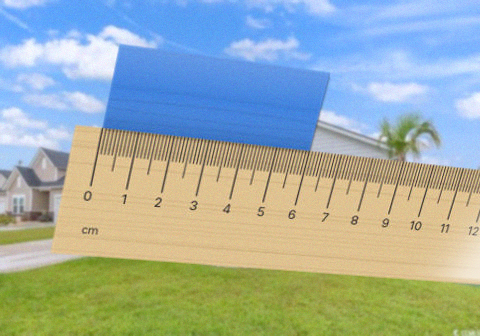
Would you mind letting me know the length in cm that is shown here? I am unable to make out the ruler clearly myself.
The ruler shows 6 cm
